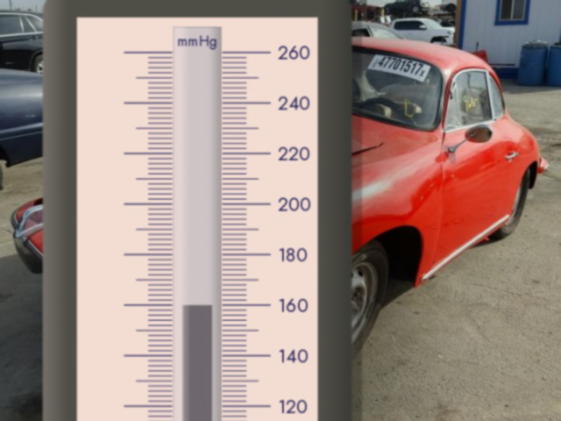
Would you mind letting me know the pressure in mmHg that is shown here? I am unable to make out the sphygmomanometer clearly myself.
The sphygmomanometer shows 160 mmHg
